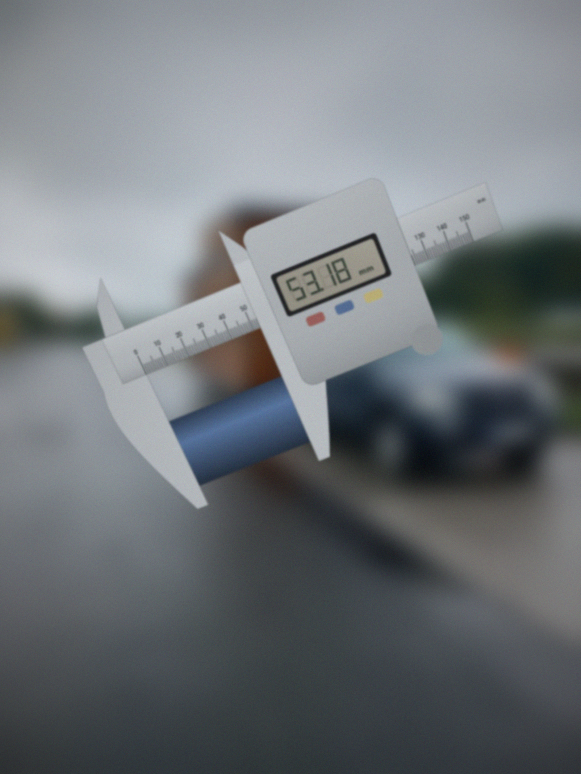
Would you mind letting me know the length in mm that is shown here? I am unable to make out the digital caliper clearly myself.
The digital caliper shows 53.18 mm
